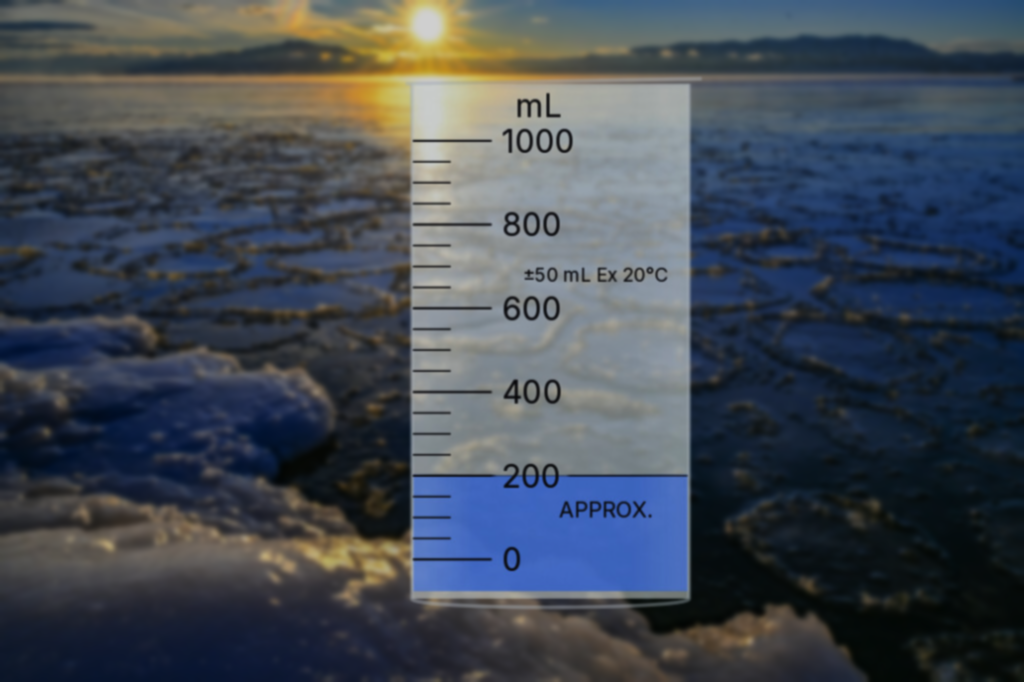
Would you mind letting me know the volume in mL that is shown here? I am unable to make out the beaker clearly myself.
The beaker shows 200 mL
